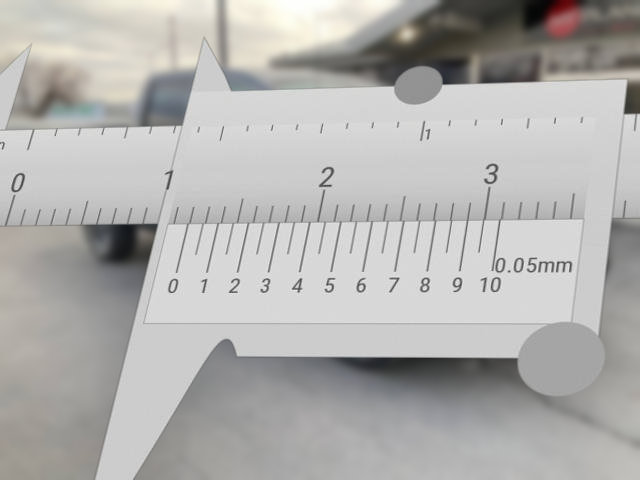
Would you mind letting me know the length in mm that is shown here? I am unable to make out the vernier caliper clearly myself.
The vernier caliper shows 11.9 mm
